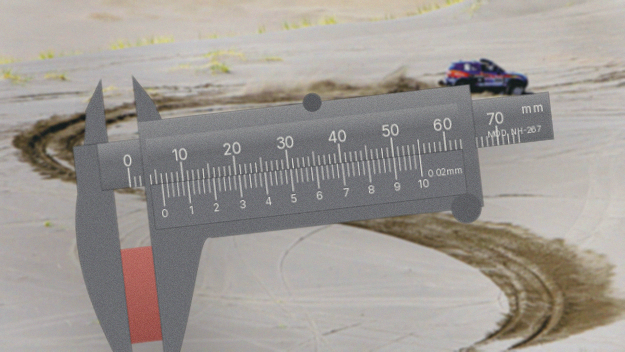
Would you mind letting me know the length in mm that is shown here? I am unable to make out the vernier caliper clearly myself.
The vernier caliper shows 6.0 mm
